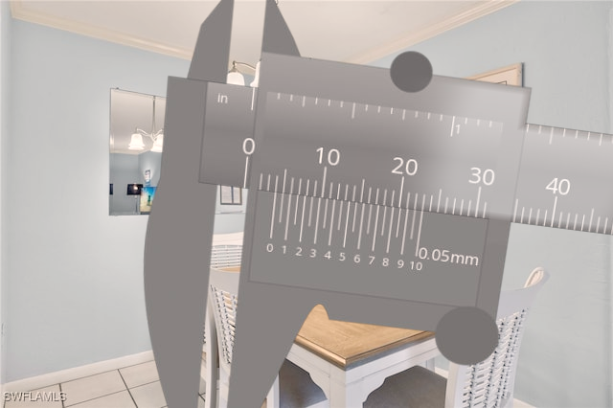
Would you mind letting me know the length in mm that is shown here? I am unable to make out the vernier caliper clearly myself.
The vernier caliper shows 4.0 mm
